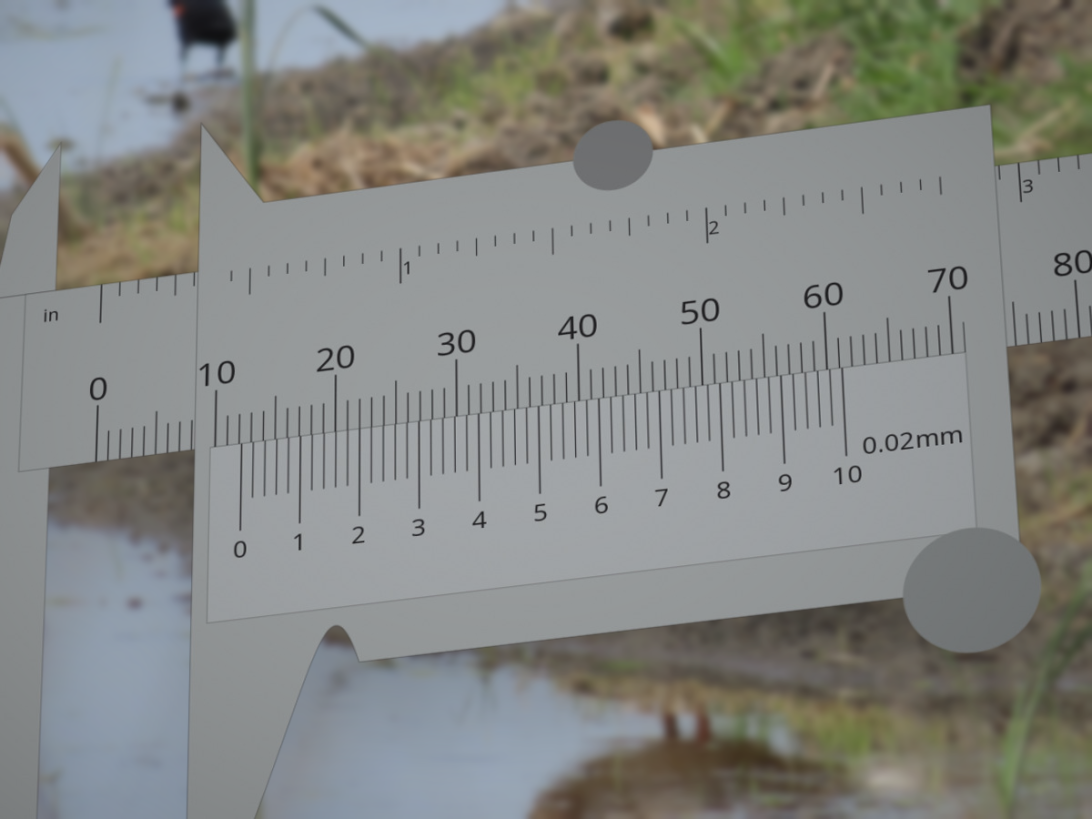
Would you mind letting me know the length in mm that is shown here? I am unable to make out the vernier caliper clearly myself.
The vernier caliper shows 12.2 mm
